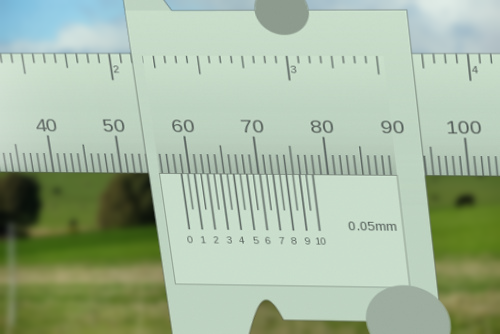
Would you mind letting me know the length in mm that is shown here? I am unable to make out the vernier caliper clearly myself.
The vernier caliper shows 58.8 mm
